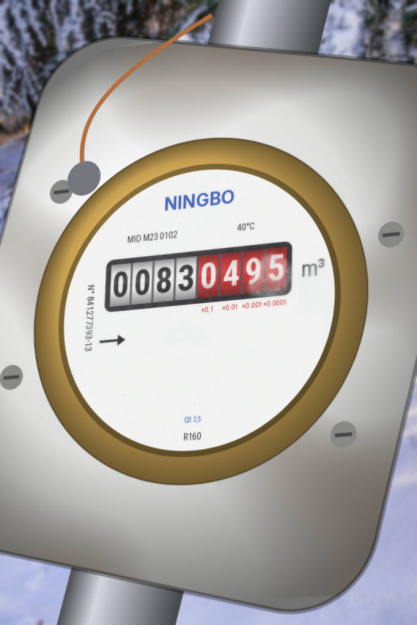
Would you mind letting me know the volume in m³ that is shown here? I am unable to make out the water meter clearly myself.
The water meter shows 83.0495 m³
